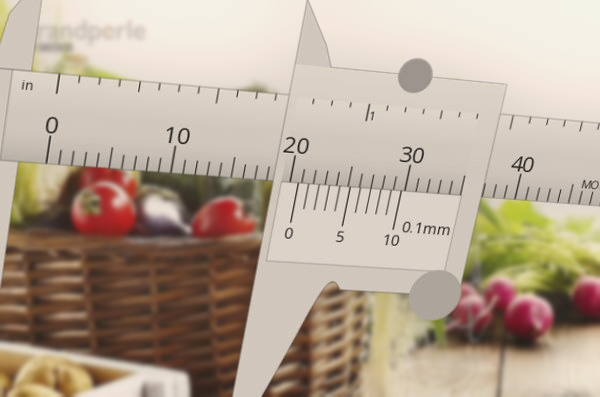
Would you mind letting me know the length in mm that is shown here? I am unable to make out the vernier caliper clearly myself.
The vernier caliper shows 20.7 mm
